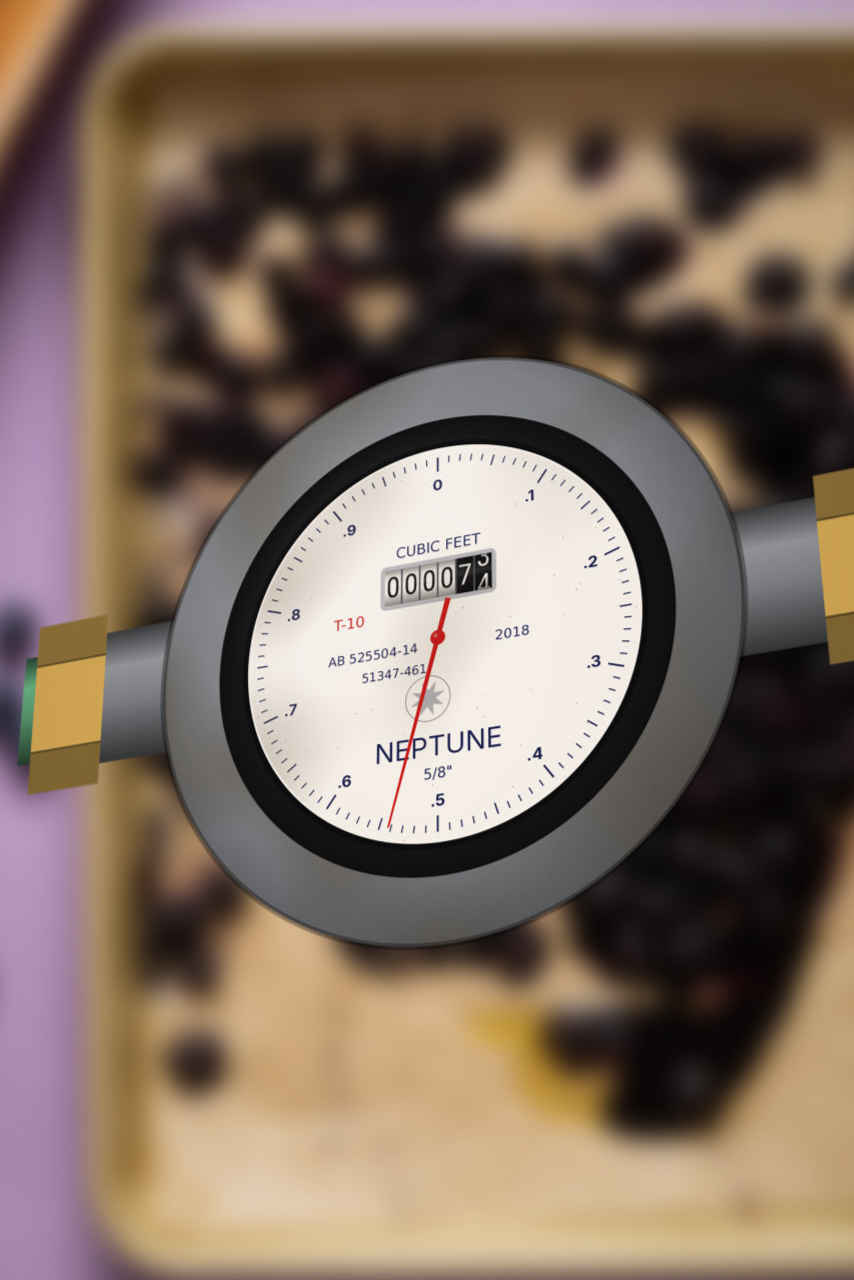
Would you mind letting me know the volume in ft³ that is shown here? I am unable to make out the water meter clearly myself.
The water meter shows 73.54 ft³
